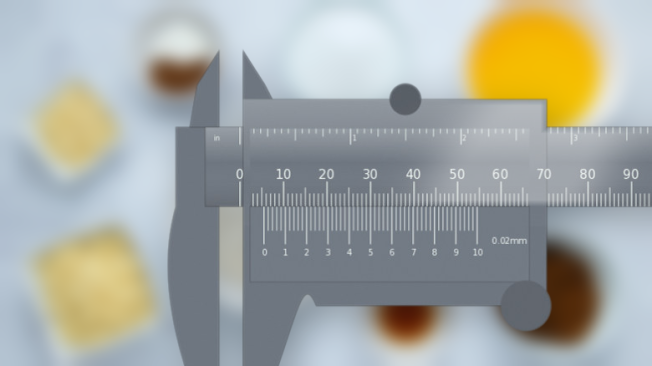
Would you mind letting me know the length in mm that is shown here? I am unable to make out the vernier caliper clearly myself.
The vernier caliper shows 5.5 mm
